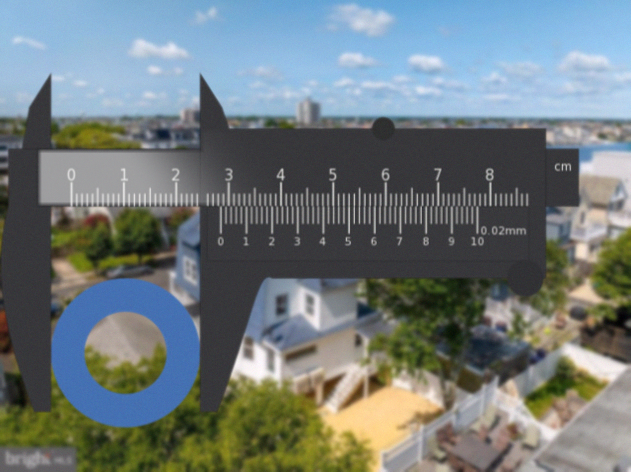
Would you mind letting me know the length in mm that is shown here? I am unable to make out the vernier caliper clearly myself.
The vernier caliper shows 28.5 mm
